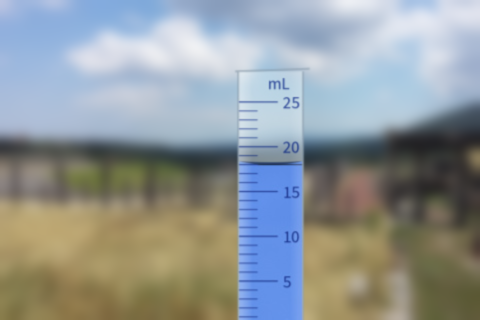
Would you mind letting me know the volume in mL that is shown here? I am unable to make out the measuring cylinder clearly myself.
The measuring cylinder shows 18 mL
